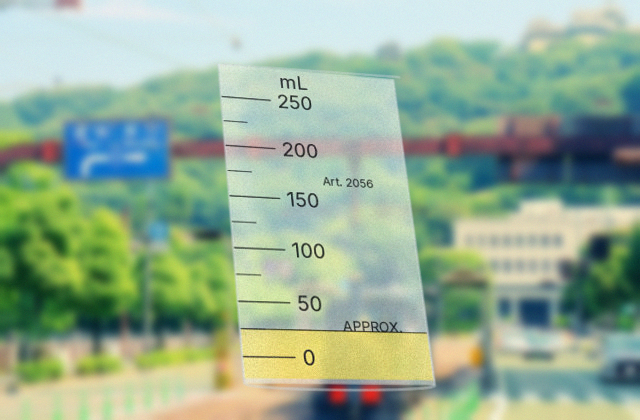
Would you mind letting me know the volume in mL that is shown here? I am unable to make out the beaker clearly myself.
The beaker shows 25 mL
